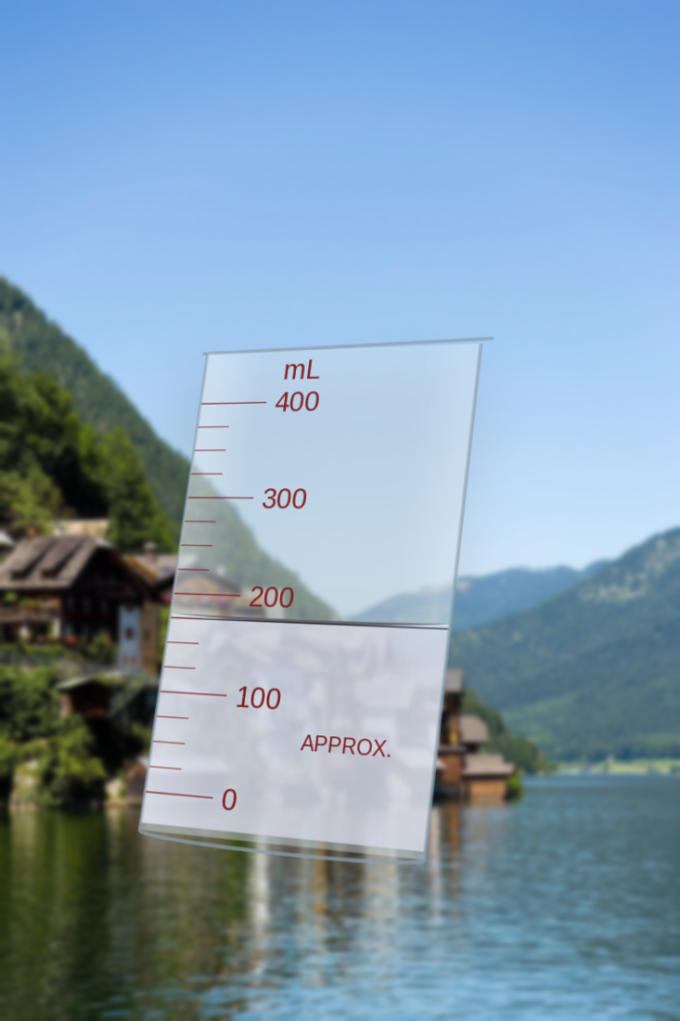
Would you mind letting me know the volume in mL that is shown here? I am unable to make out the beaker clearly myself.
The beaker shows 175 mL
